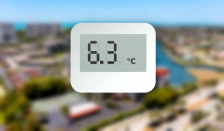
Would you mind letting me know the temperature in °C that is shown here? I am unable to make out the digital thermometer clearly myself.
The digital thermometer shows 6.3 °C
